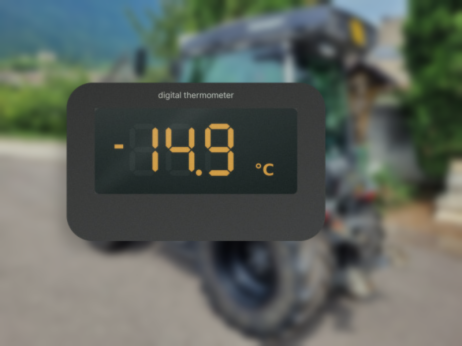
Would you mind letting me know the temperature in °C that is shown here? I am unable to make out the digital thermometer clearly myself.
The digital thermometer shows -14.9 °C
